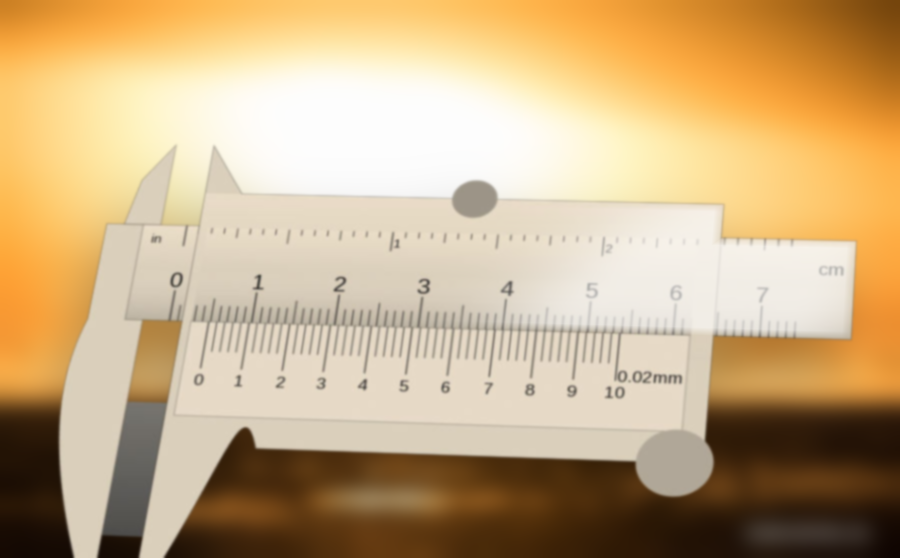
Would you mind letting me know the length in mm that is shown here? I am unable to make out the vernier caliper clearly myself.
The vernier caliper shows 4.8 mm
